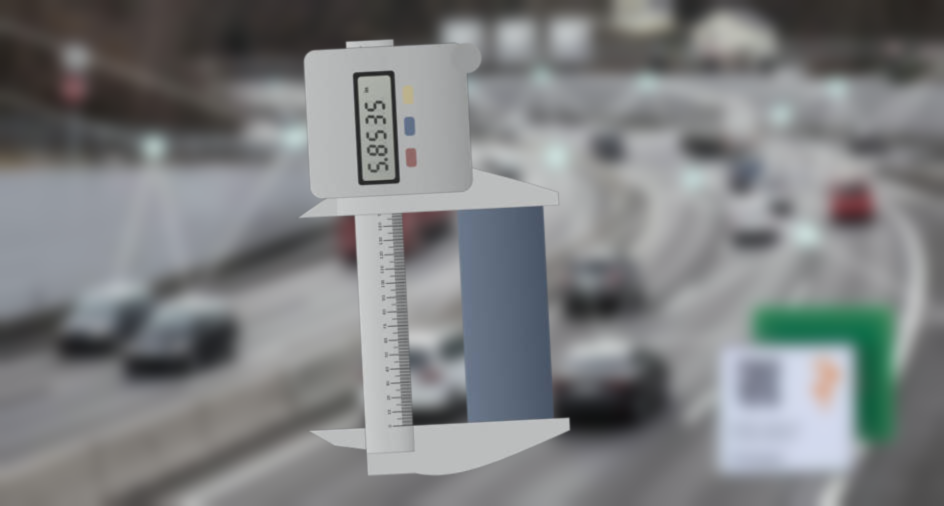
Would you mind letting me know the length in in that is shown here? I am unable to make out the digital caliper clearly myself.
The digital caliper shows 5.8535 in
